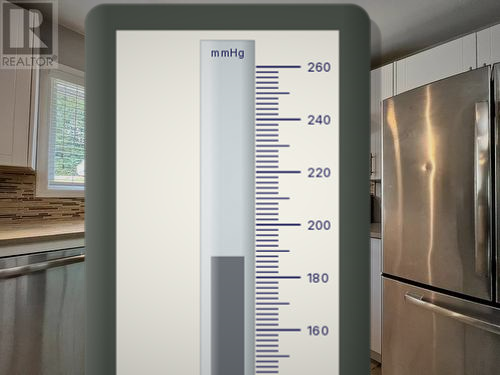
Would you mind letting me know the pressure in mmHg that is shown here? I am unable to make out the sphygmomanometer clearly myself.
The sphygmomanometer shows 188 mmHg
